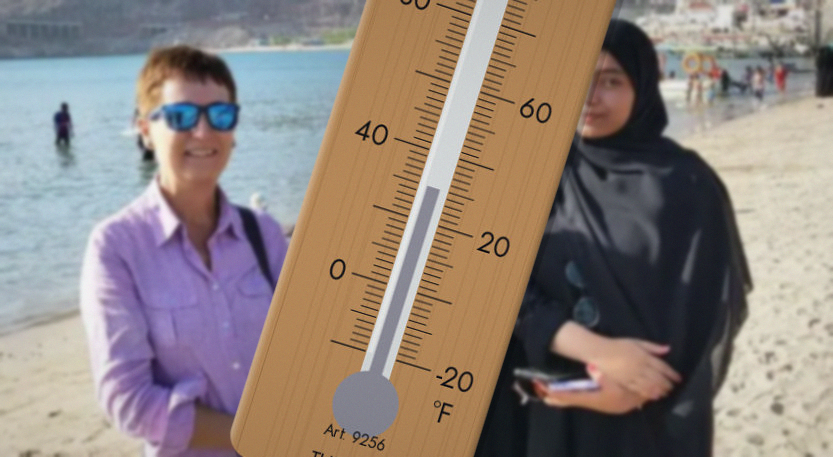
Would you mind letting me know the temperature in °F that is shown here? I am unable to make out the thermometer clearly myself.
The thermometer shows 30 °F
